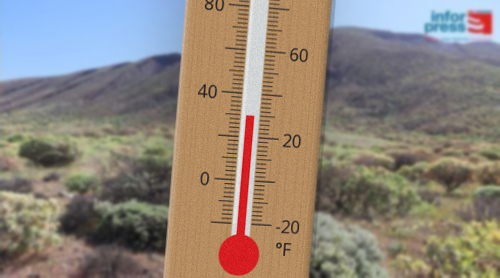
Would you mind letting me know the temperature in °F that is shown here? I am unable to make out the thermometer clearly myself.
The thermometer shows 30 °F
